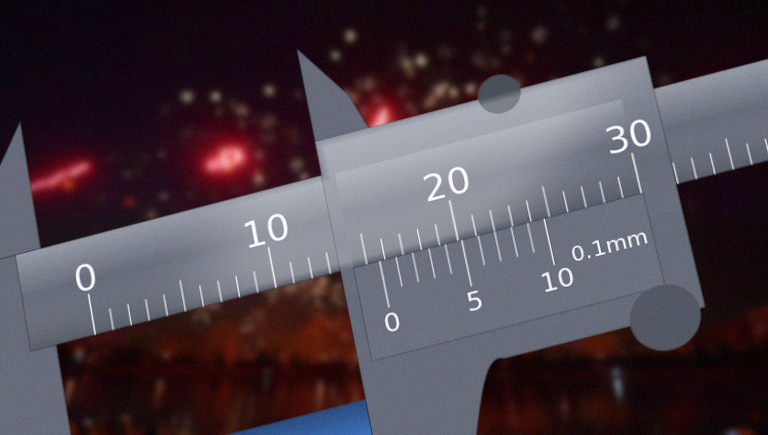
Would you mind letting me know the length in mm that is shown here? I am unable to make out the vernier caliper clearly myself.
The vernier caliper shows 15.7 mm
